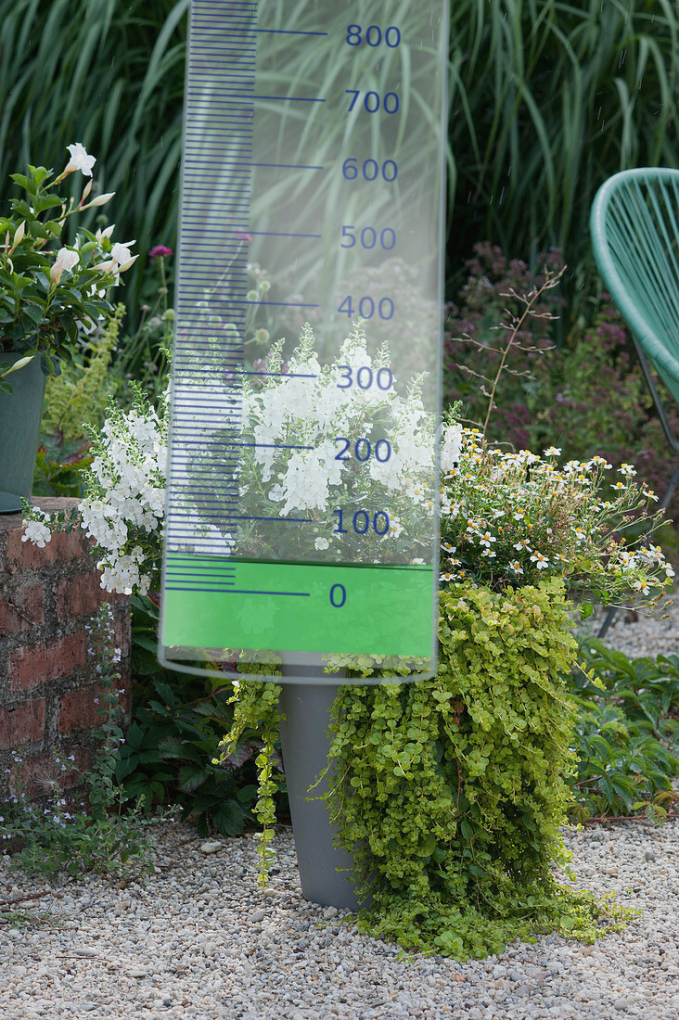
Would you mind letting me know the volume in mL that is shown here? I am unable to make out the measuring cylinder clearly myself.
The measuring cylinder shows 40 mL
